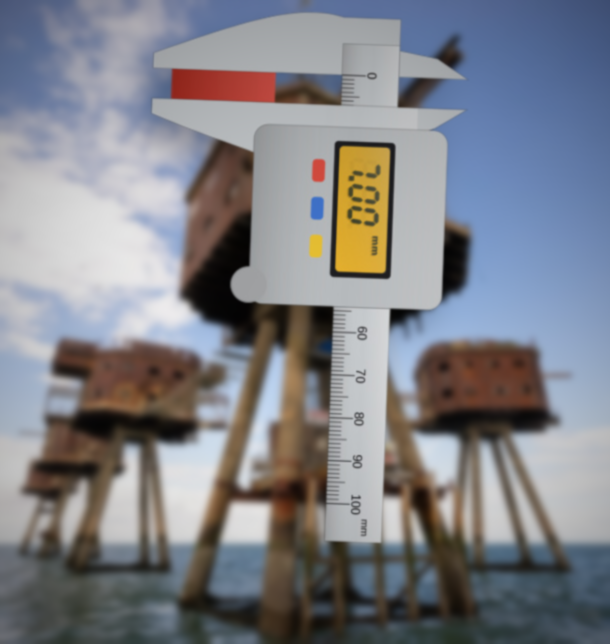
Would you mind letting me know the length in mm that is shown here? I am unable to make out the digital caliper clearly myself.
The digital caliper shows 7.00 mm
